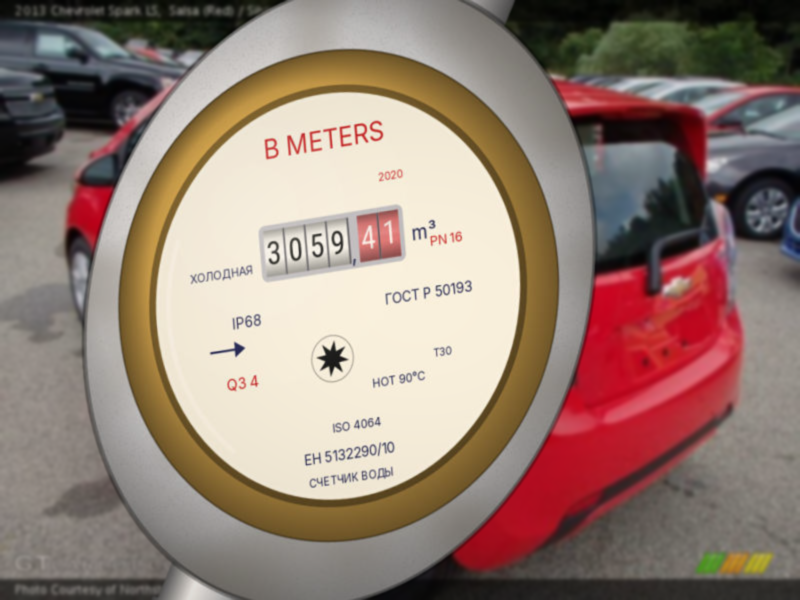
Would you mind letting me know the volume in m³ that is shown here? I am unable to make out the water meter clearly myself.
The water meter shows 3059.41 m³
